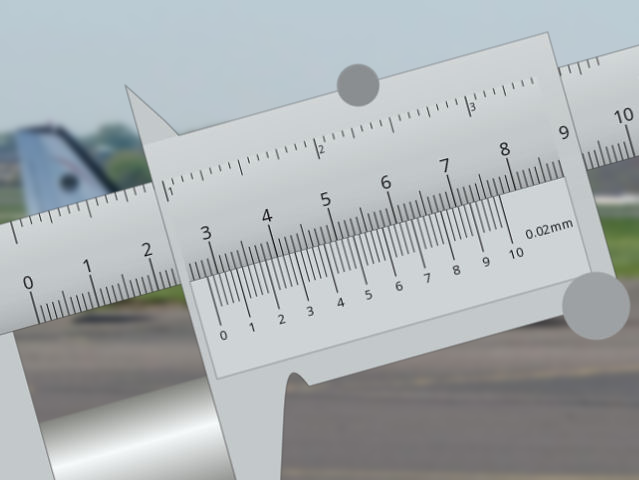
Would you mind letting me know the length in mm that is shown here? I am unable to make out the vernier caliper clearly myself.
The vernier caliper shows 28.2 mm
